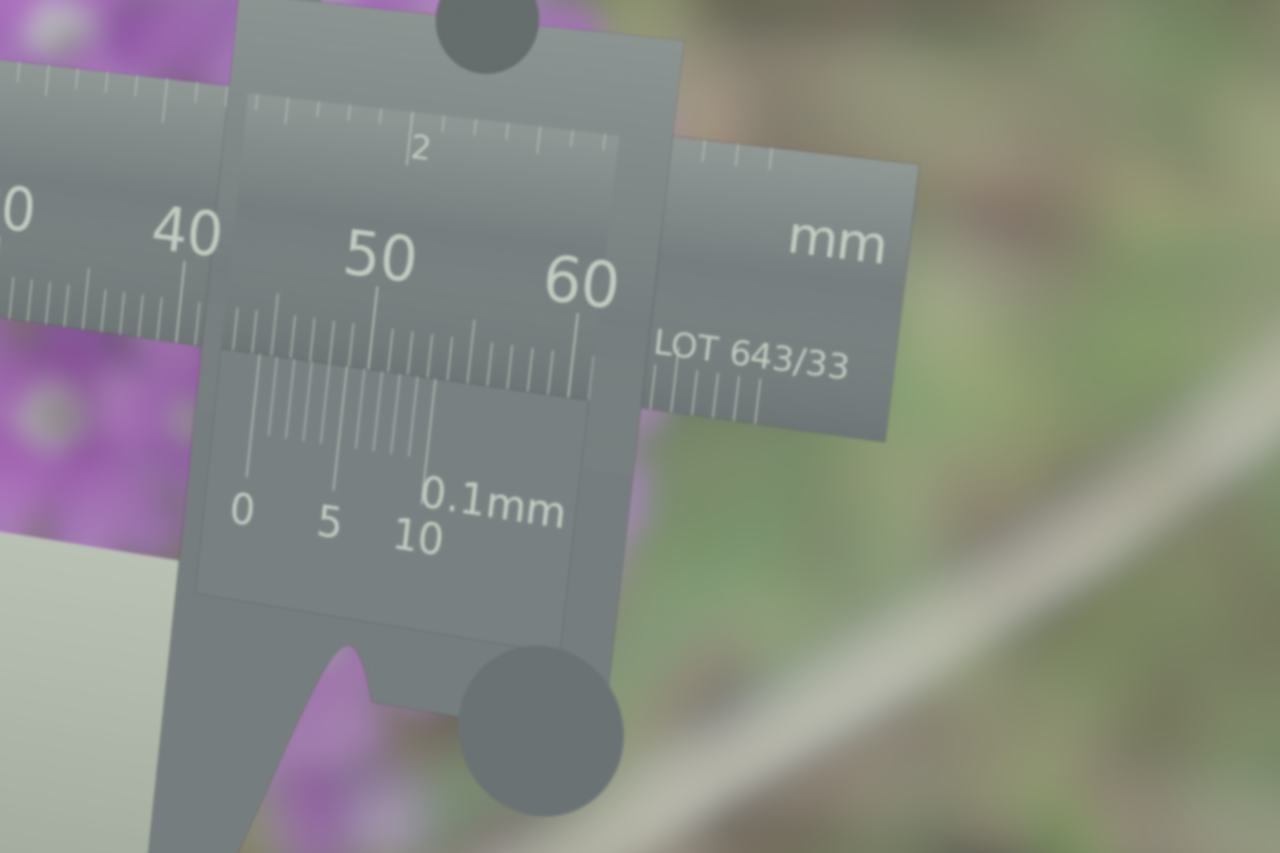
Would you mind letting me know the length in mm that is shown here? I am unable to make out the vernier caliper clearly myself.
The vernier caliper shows 44.4 mm
